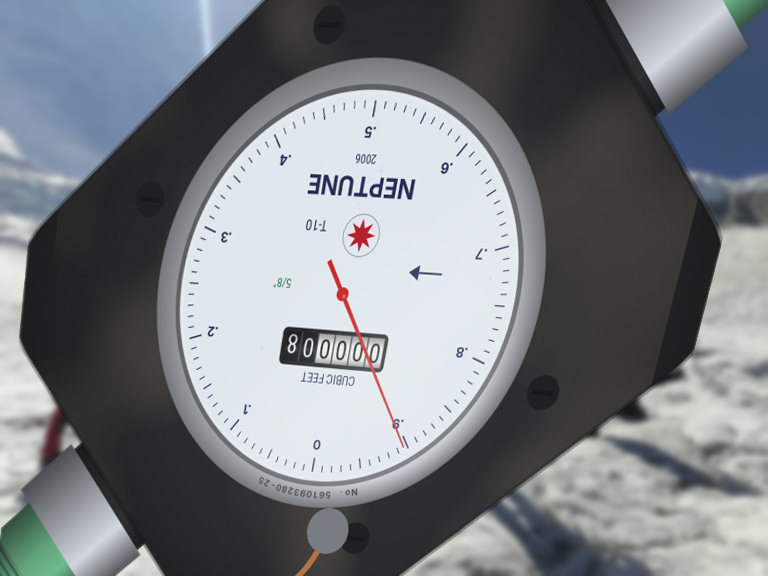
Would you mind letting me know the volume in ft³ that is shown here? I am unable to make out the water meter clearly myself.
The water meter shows 7.90 ft³
